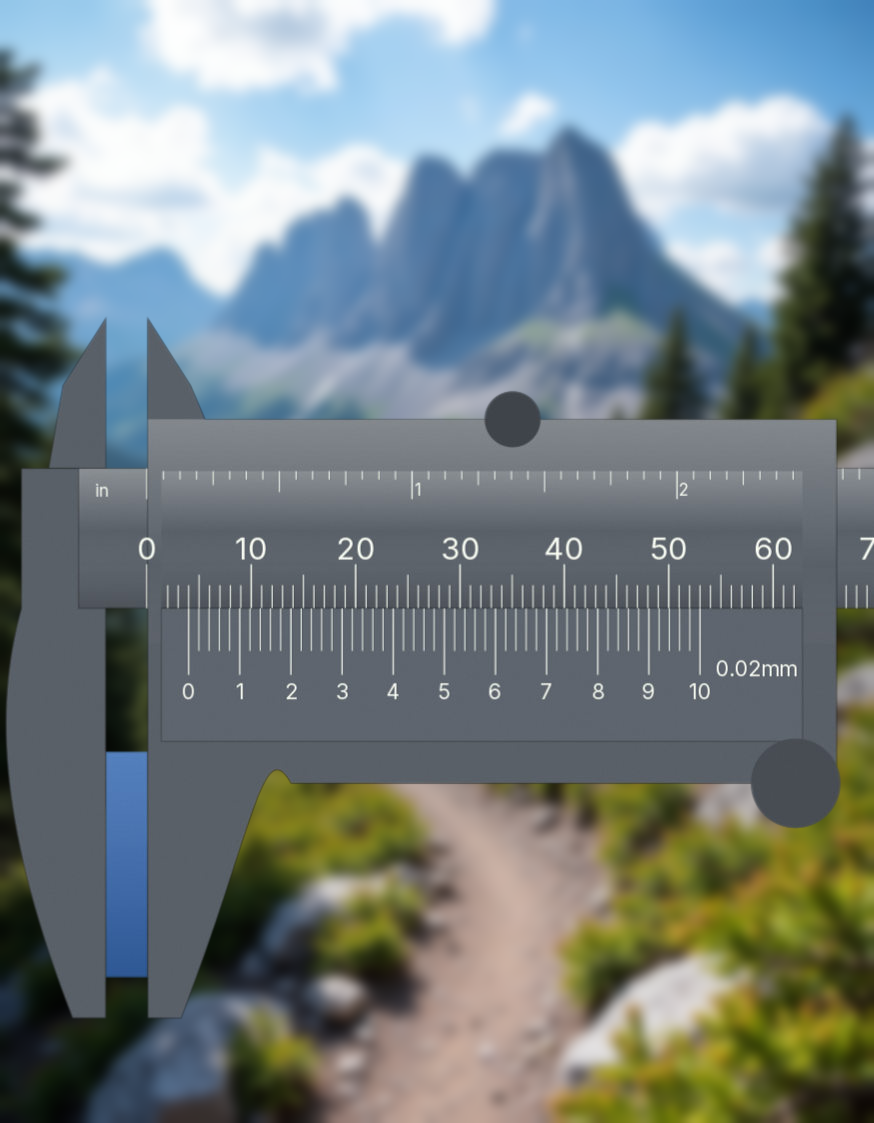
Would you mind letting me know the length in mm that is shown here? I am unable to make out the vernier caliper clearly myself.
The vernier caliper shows 4.0 mm
